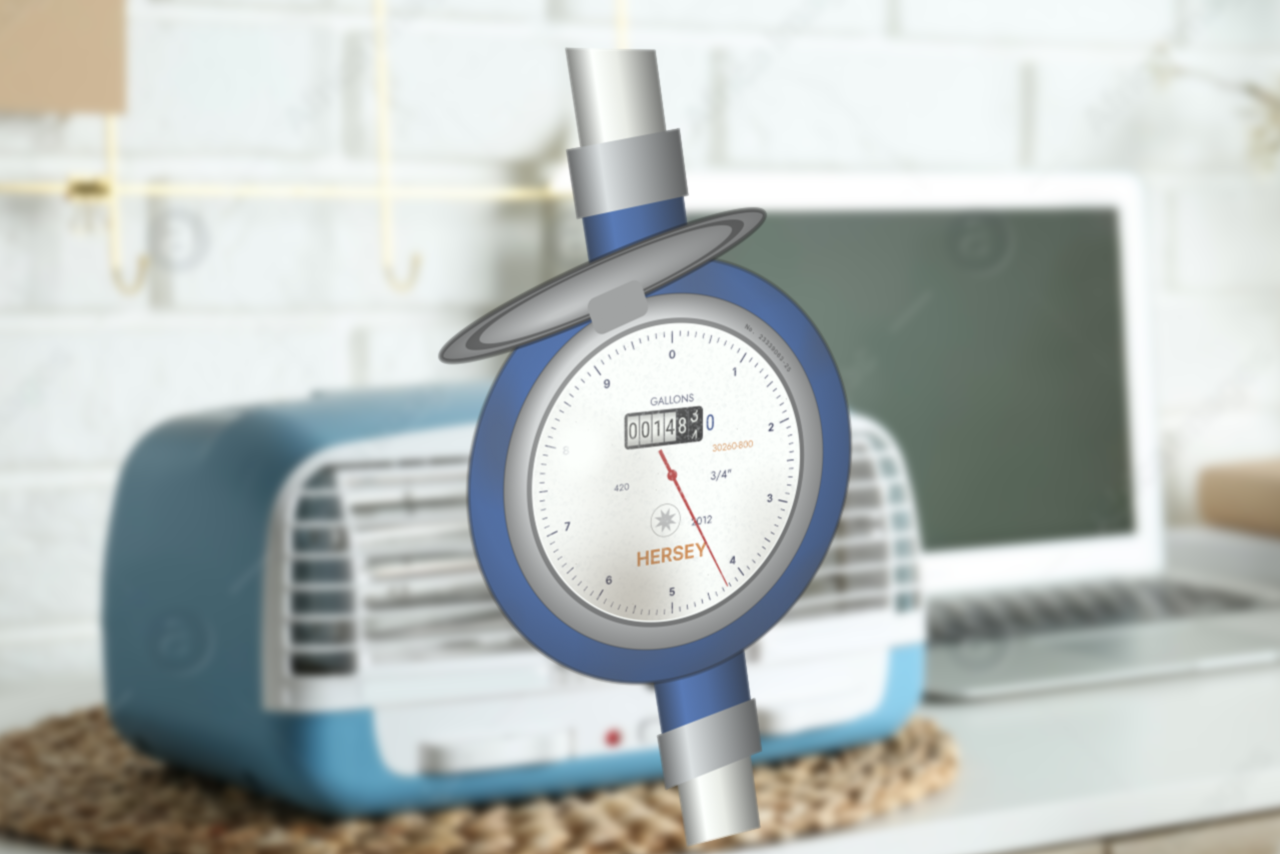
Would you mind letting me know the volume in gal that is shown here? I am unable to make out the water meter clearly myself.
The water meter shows 14834.2 gal
